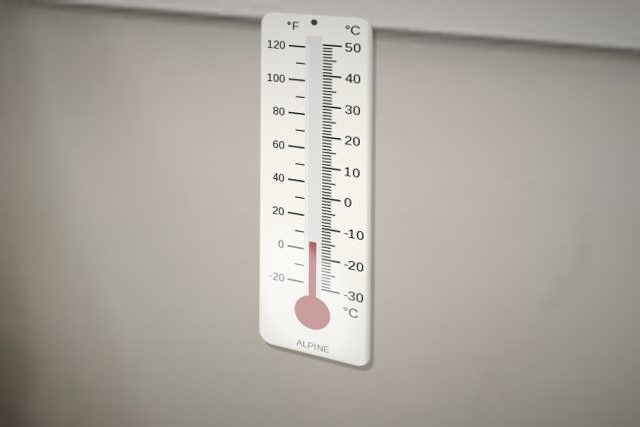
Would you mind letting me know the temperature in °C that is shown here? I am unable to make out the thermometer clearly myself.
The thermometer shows -15 °C
